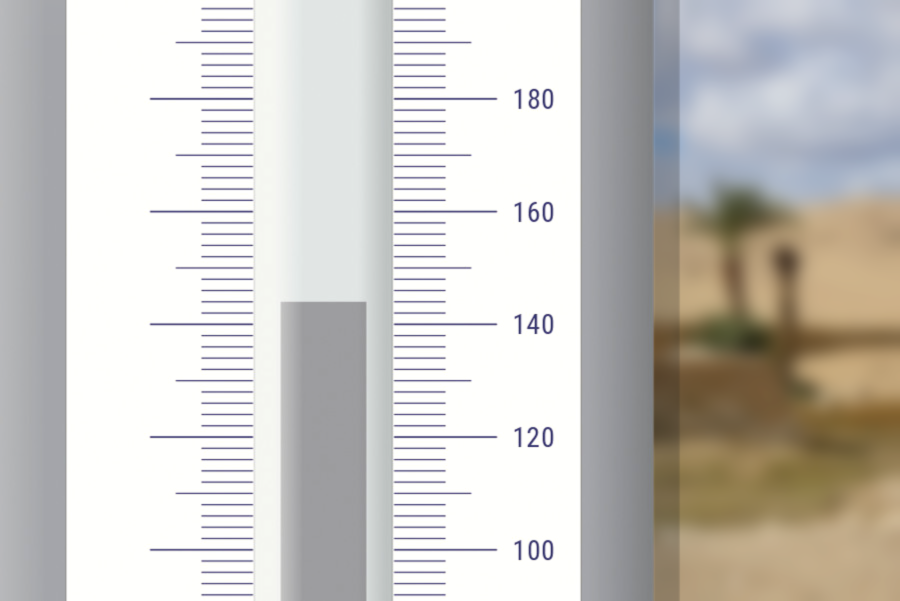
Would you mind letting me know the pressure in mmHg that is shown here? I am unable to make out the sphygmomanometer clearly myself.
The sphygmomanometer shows 144 mmHg
